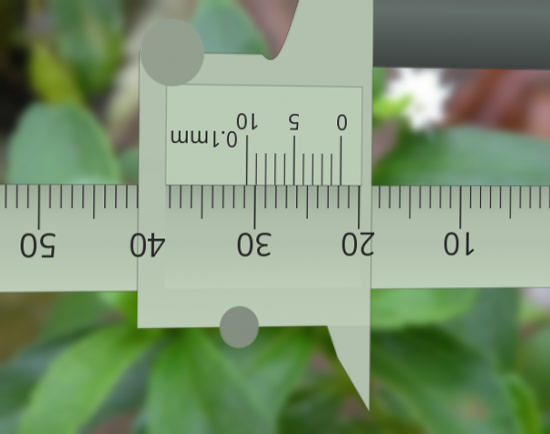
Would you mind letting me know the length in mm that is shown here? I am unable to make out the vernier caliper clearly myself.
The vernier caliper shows 21.8 mm
